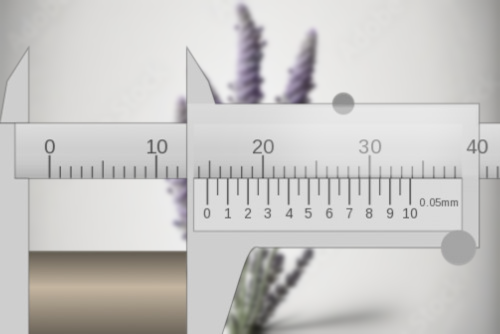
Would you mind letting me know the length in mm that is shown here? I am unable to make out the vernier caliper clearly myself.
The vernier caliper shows 14.8 mm
